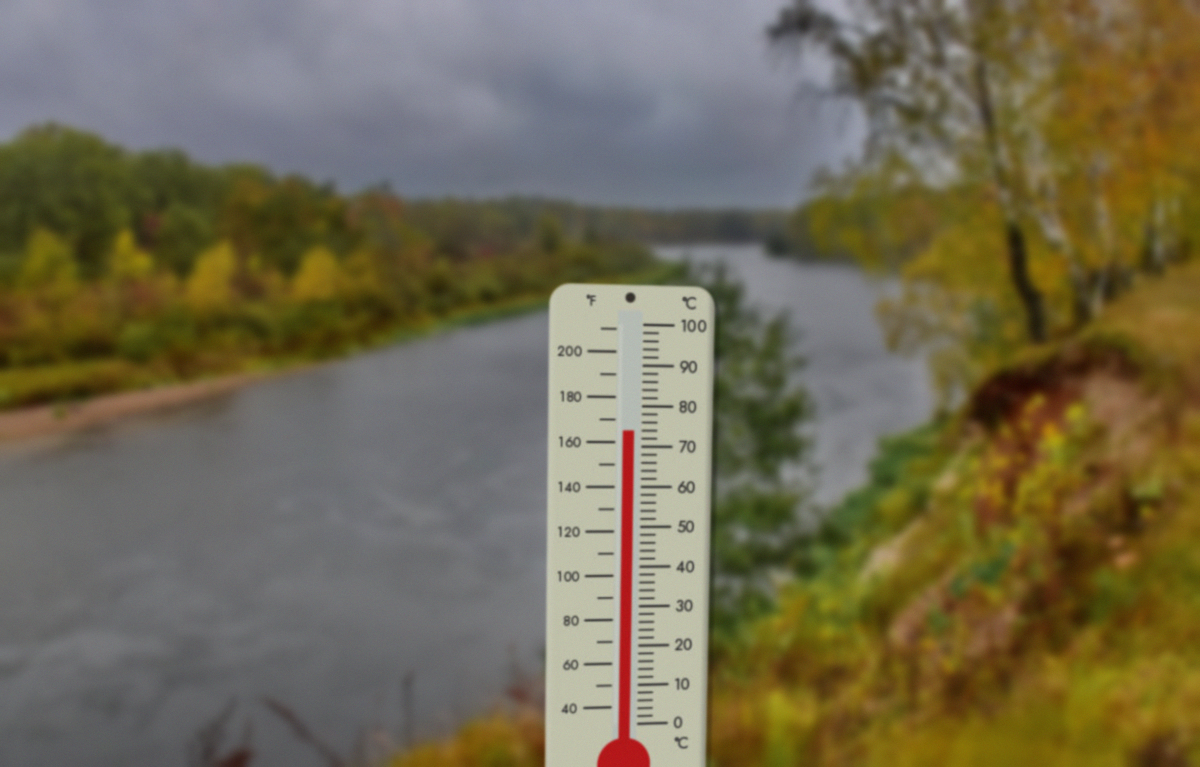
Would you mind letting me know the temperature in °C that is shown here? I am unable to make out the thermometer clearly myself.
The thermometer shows 74 °C
